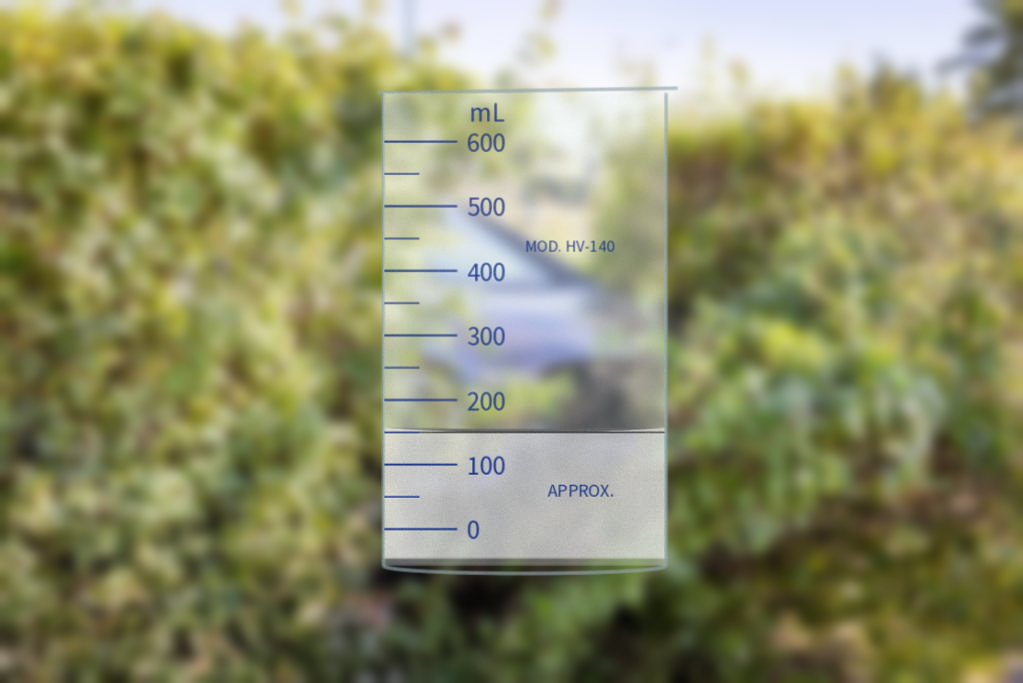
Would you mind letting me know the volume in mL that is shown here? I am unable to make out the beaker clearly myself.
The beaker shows 150 mL
